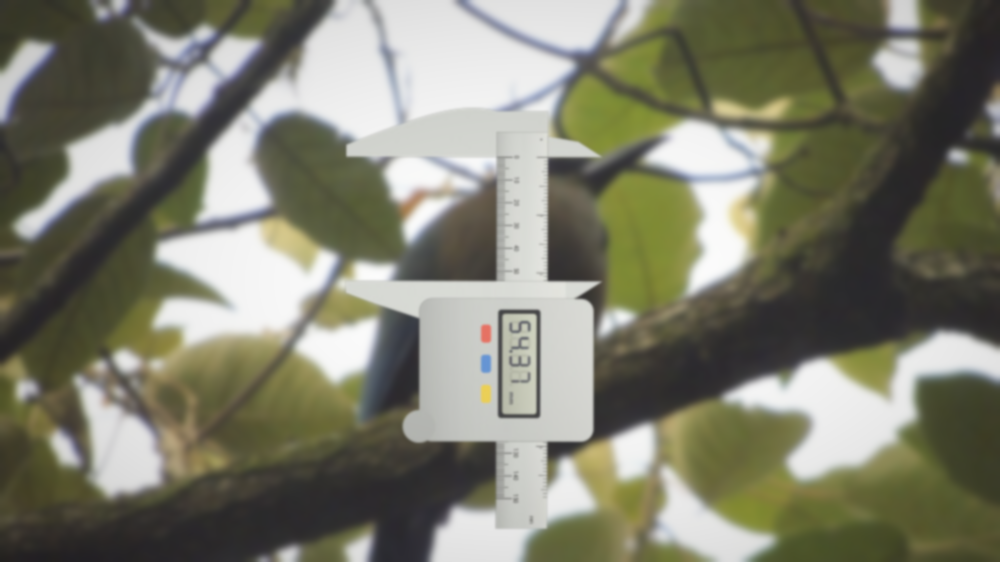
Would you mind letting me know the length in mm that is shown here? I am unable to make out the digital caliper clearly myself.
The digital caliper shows 54.37 mm
